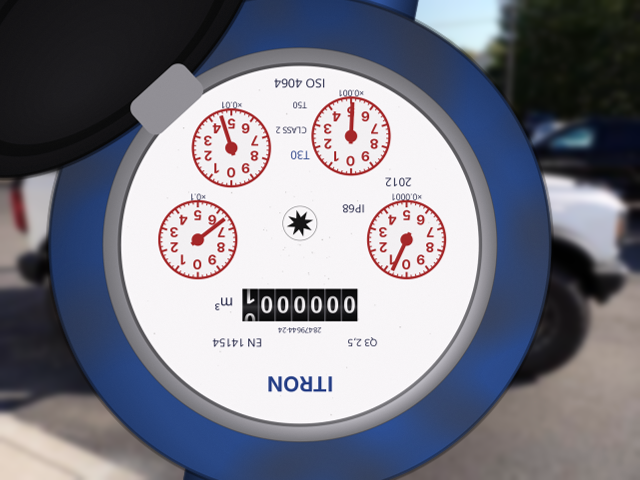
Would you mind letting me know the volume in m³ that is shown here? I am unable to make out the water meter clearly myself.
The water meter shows 0.6450 m³
